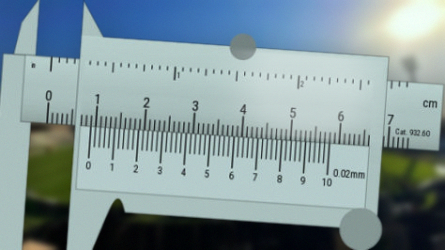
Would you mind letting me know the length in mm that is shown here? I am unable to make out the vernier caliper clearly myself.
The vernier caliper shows 9.0 mm
